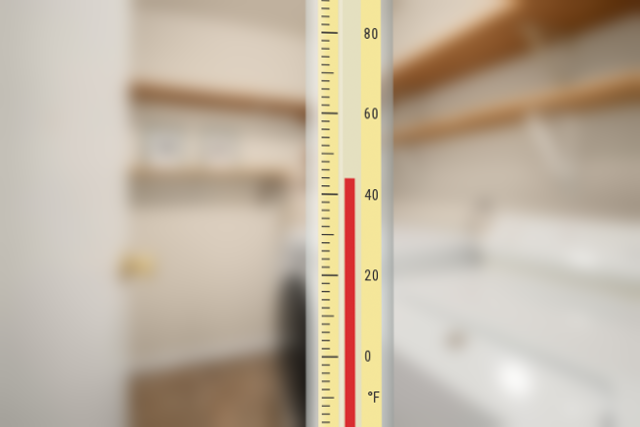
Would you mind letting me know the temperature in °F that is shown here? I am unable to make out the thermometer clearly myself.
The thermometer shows 44 °F
